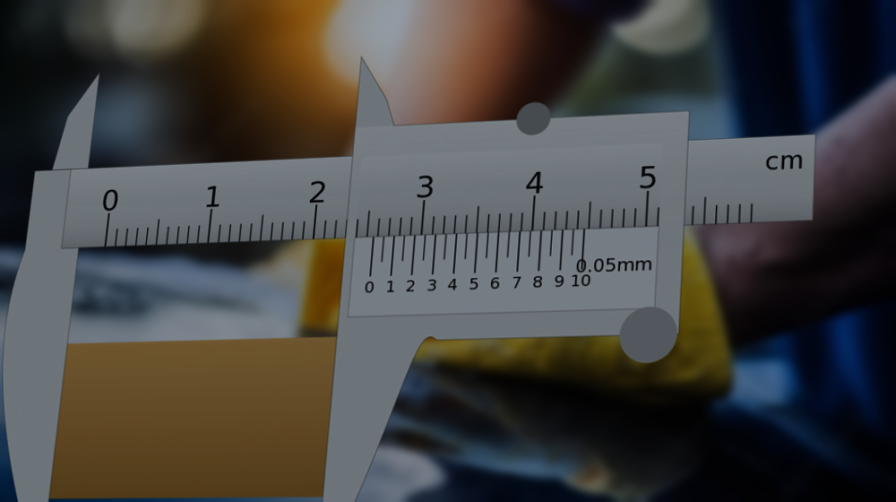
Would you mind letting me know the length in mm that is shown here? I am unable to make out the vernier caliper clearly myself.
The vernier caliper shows 25.6 mm
